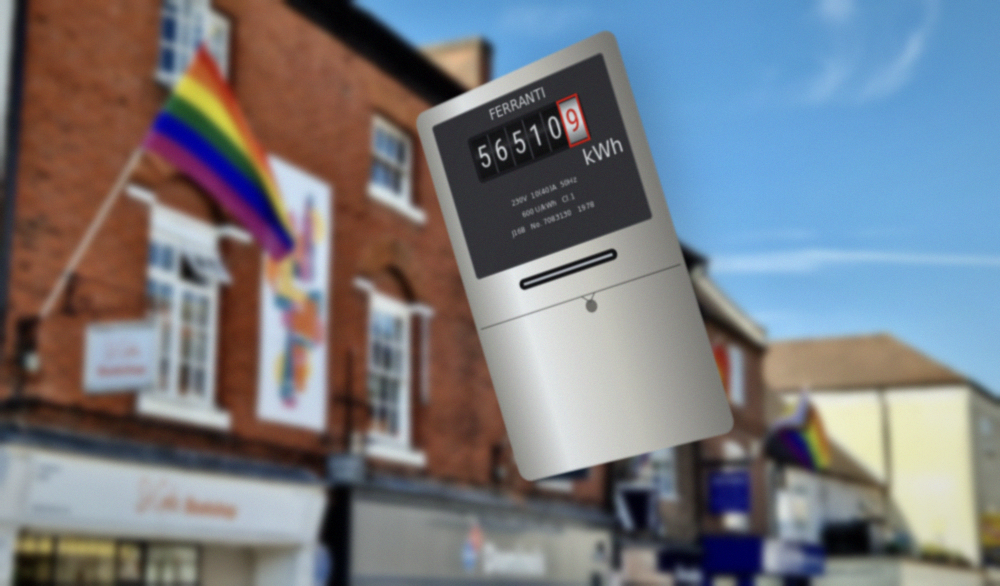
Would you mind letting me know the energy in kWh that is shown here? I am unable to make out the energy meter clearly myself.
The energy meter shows 56510.9 kWh
